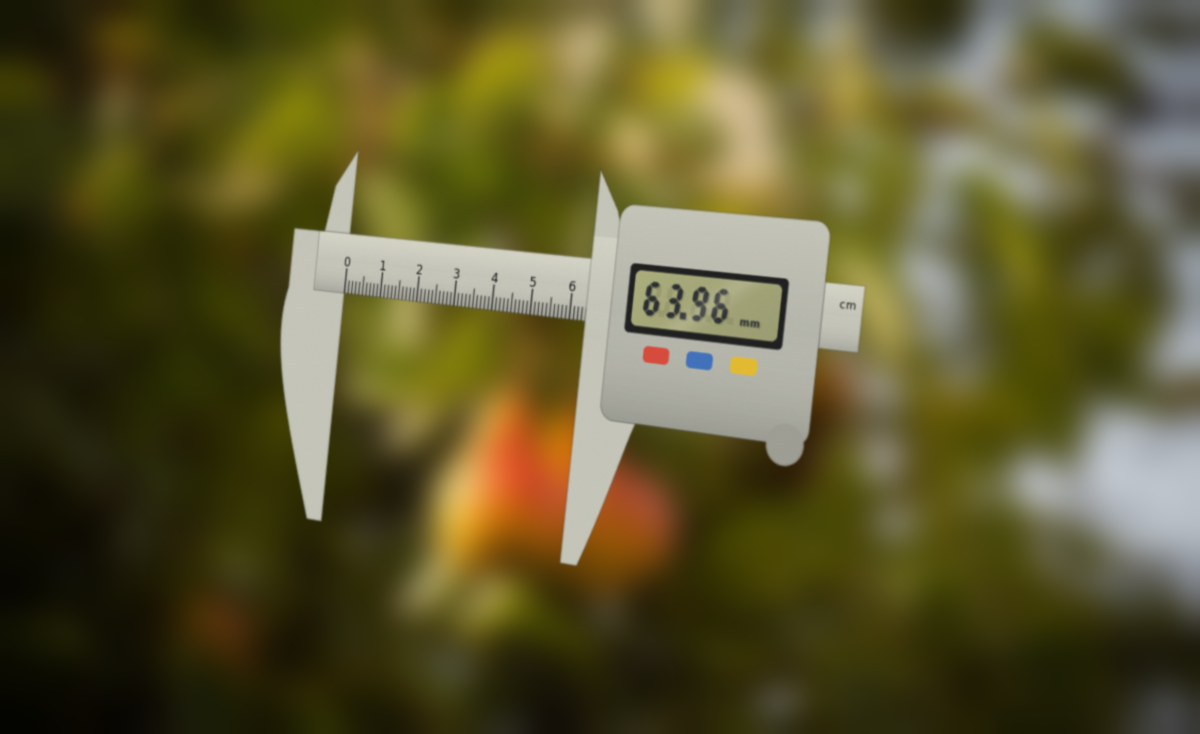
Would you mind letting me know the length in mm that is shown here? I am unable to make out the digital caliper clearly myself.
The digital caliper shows 63.96 mm
